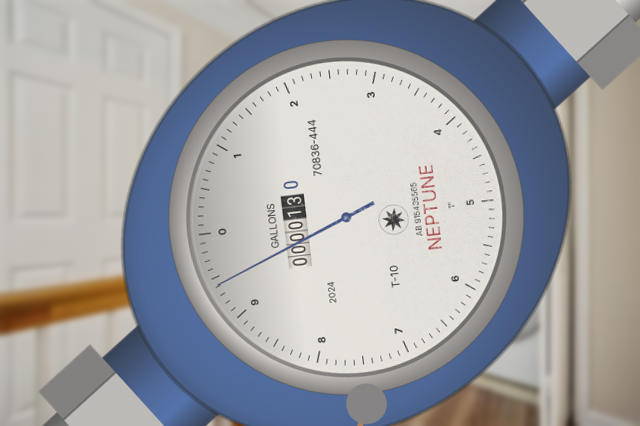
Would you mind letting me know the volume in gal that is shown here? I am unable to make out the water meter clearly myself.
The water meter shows 129.4 gal
